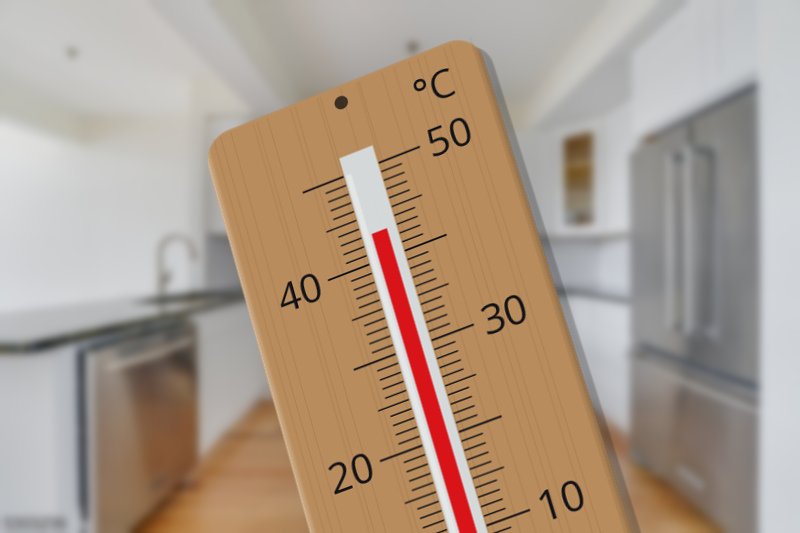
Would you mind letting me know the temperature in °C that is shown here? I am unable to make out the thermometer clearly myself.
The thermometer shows 43 °C
